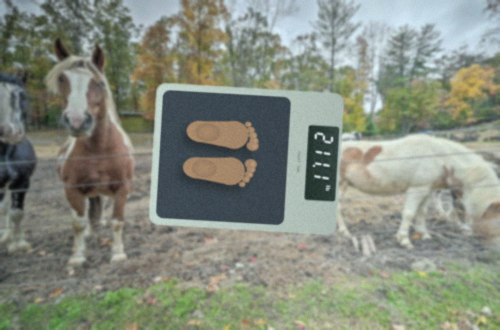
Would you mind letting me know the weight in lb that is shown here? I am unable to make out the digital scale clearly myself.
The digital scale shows 211.1 lb
